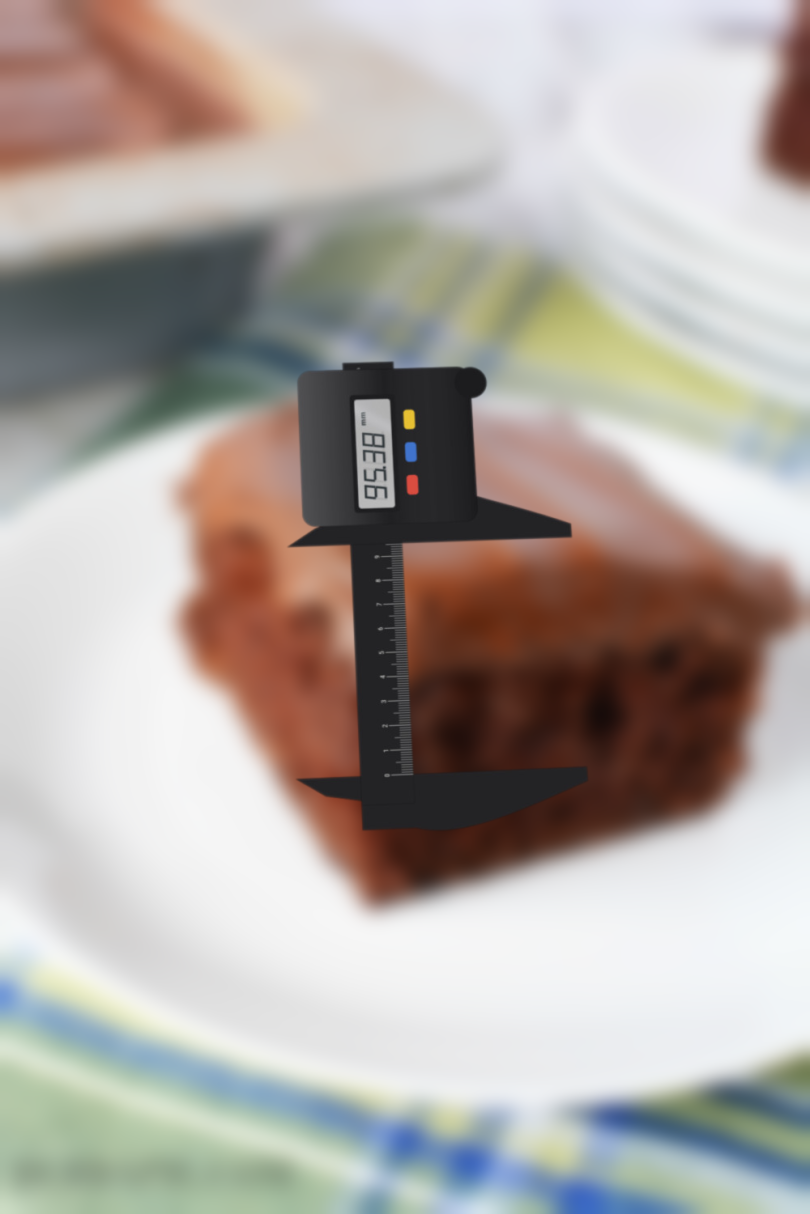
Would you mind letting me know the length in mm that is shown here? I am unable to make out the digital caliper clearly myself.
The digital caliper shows 95.38 mm
